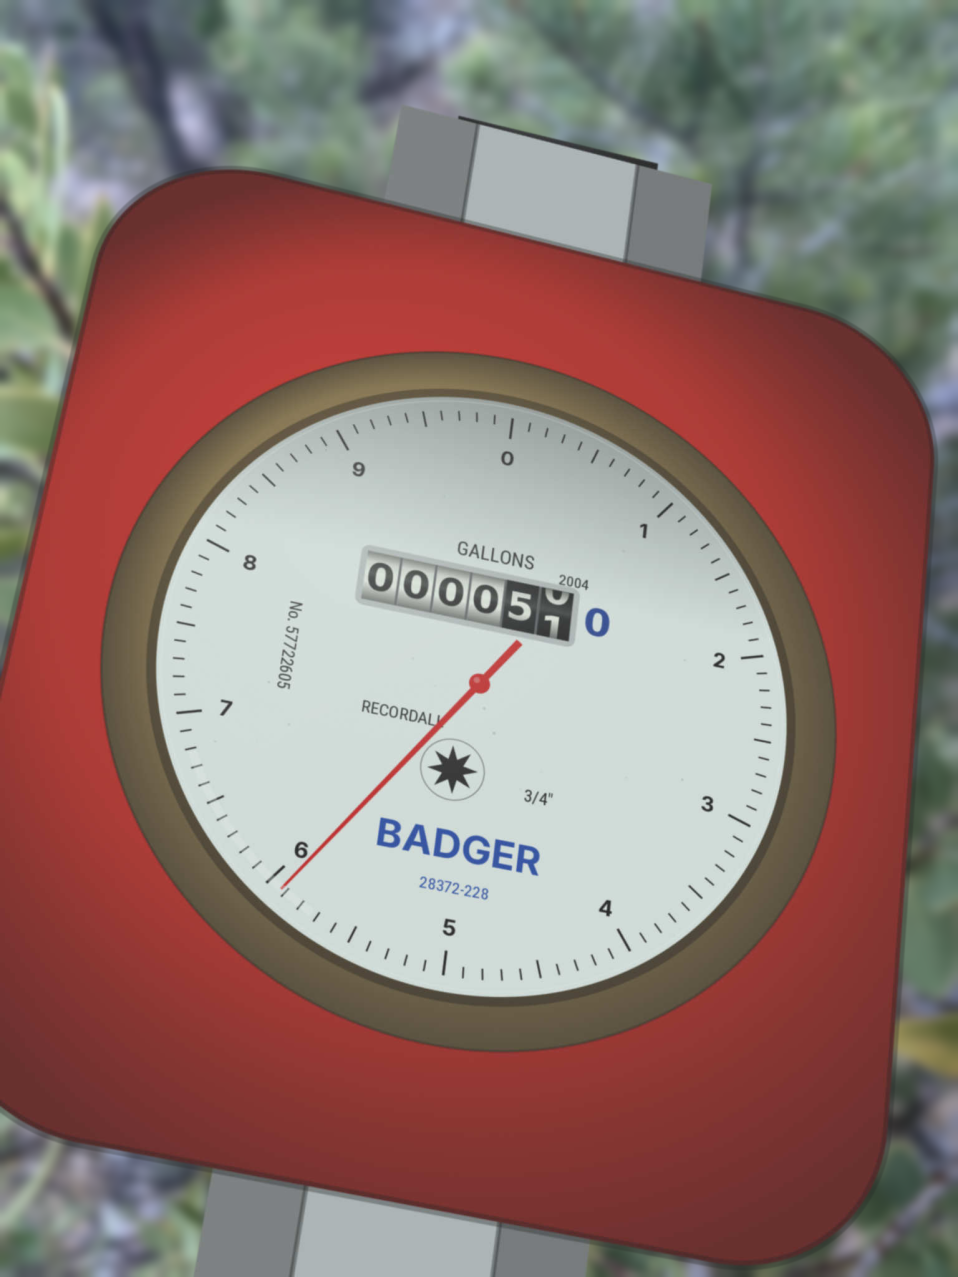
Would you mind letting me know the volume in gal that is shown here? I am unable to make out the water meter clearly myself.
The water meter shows 505.9 gal
